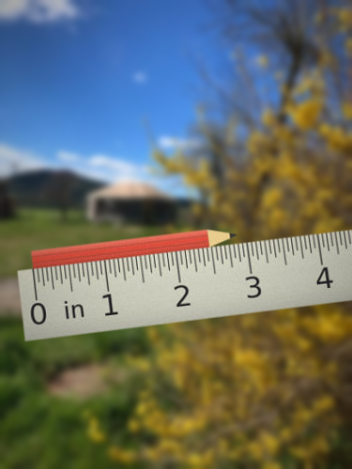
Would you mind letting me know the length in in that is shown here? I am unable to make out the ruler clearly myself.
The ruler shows 2.875 in
